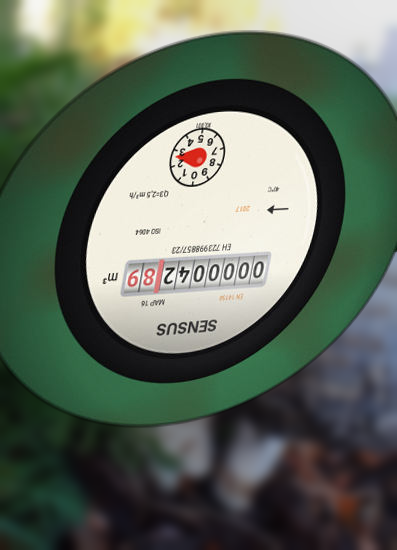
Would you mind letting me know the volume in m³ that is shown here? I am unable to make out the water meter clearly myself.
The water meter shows 42.892 m³
